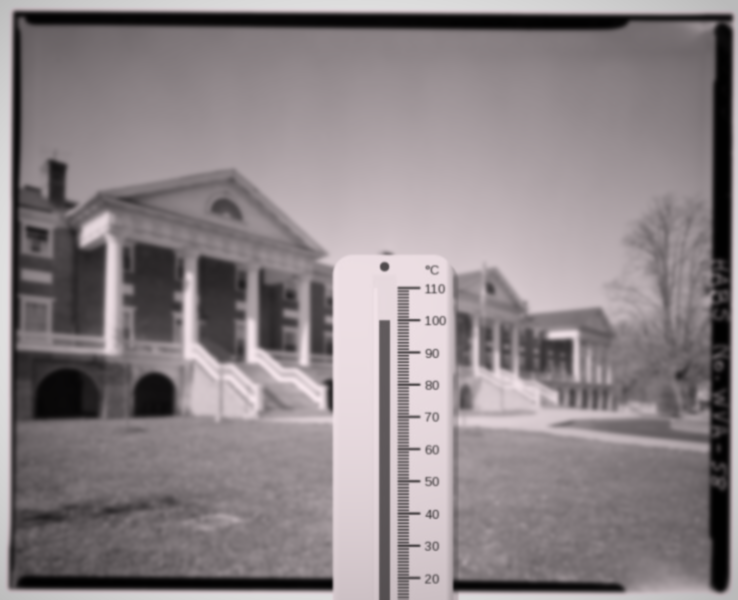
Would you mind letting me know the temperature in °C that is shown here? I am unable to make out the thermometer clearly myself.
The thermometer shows 100 °C
